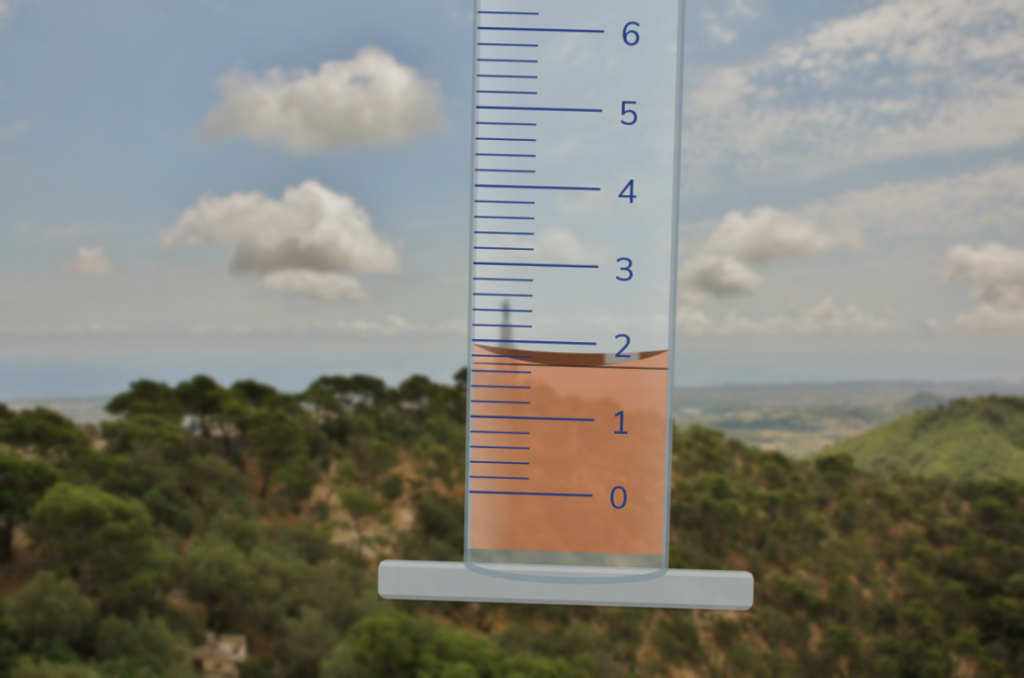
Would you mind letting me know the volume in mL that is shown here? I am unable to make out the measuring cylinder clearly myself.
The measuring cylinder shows 1.7 mL
